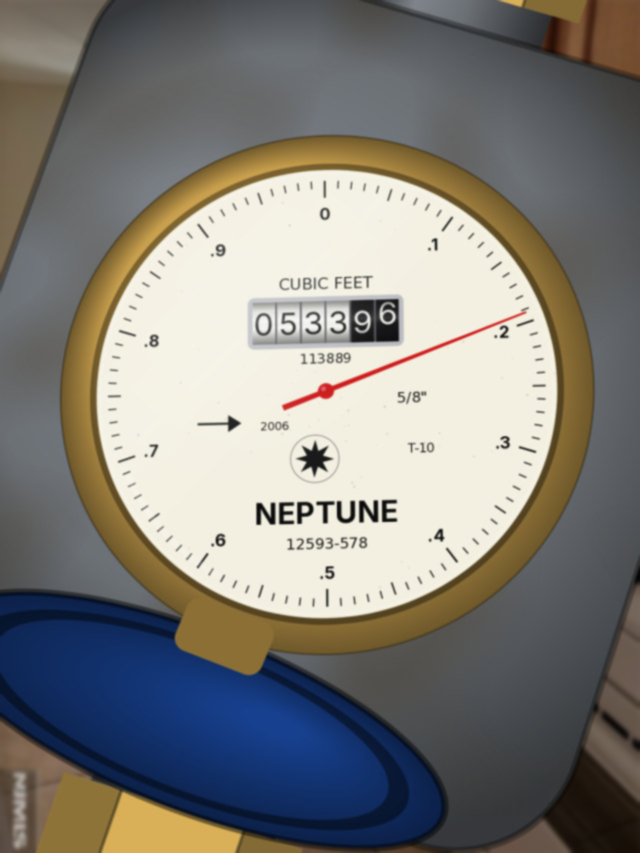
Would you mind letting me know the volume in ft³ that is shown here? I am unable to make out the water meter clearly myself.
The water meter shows 53396.19 ft³
